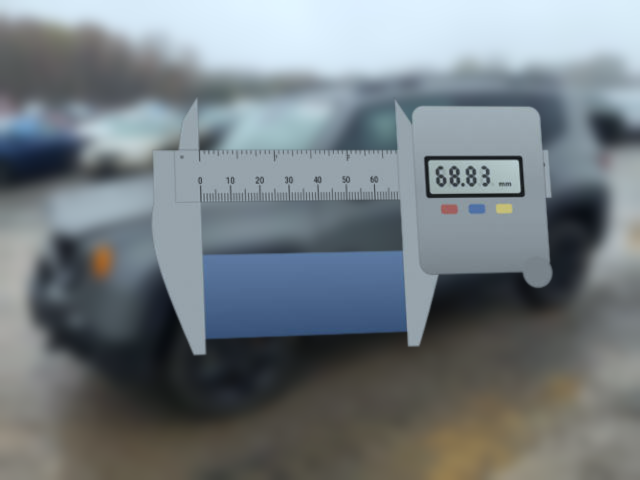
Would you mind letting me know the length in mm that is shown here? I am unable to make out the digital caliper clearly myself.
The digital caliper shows 68.83 mm
